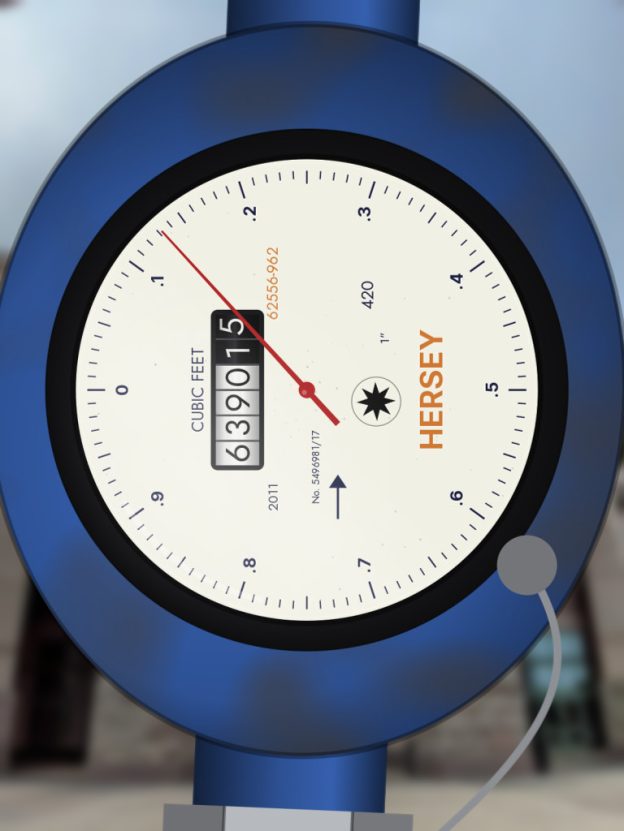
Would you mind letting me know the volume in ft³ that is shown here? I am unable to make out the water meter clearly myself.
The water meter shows 639015.13 ft³
